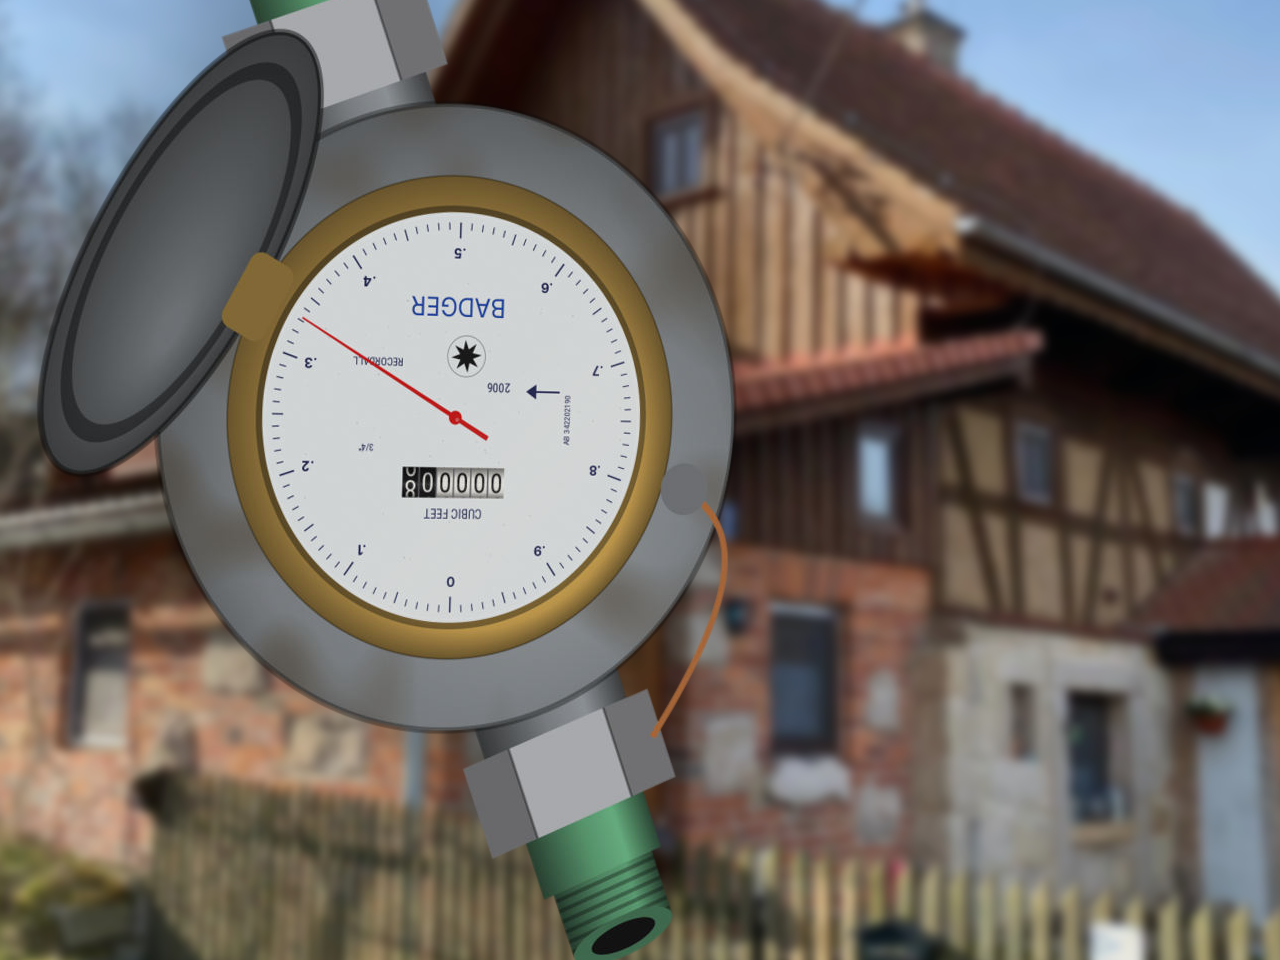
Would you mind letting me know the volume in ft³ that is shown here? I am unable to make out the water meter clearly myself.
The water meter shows 8.33 ft³
